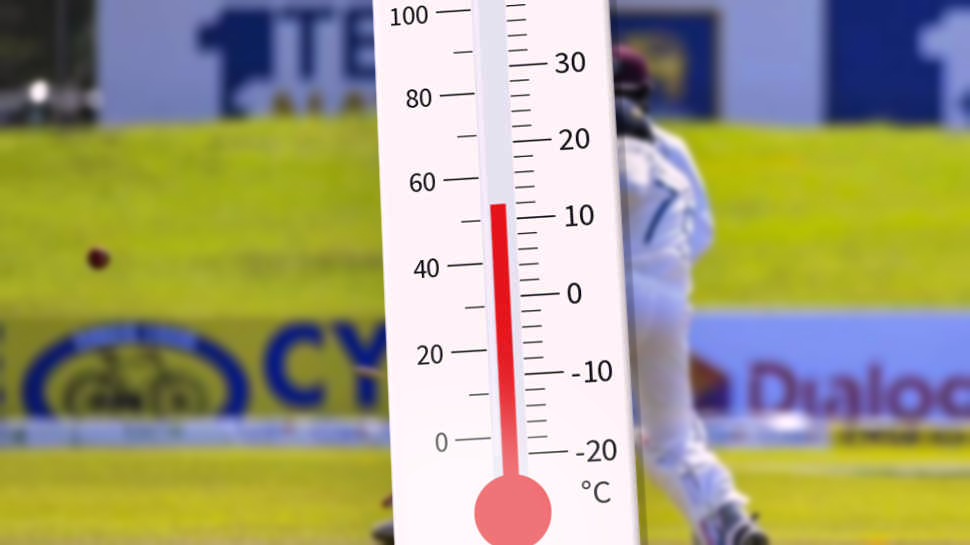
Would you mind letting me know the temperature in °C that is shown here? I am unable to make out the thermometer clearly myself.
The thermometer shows 12 °C
